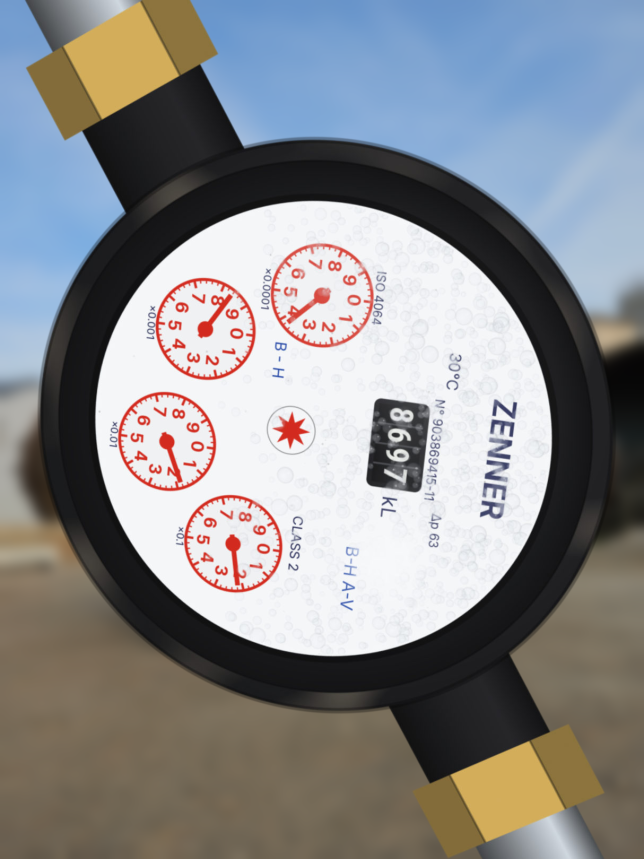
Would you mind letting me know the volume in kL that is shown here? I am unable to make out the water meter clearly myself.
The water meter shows 8697.2183 kL
